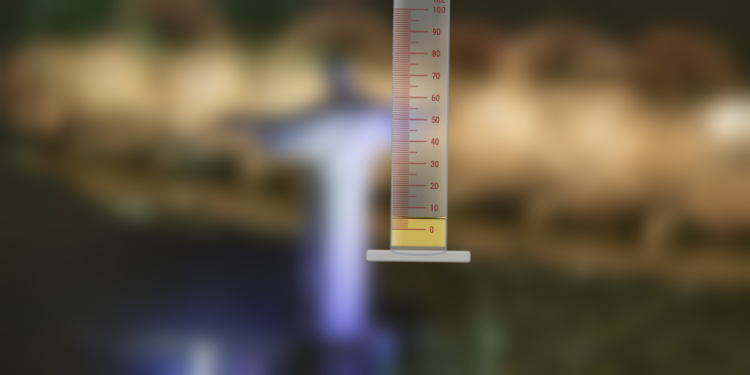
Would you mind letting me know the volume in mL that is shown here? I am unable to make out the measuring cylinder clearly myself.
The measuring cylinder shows 5 mL
